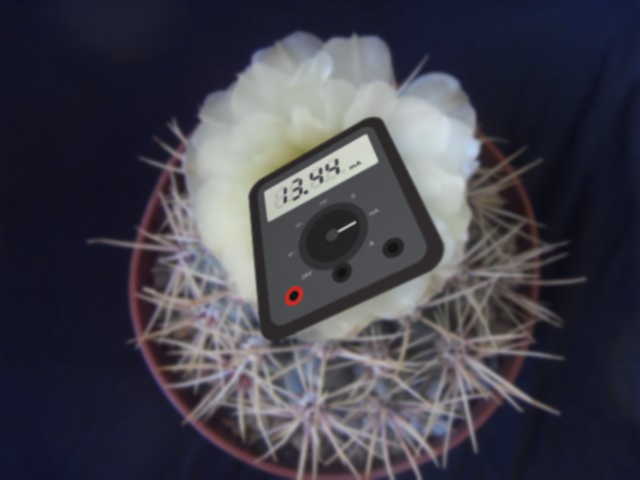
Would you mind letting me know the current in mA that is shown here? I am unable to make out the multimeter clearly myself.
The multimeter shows 13.44 mA
